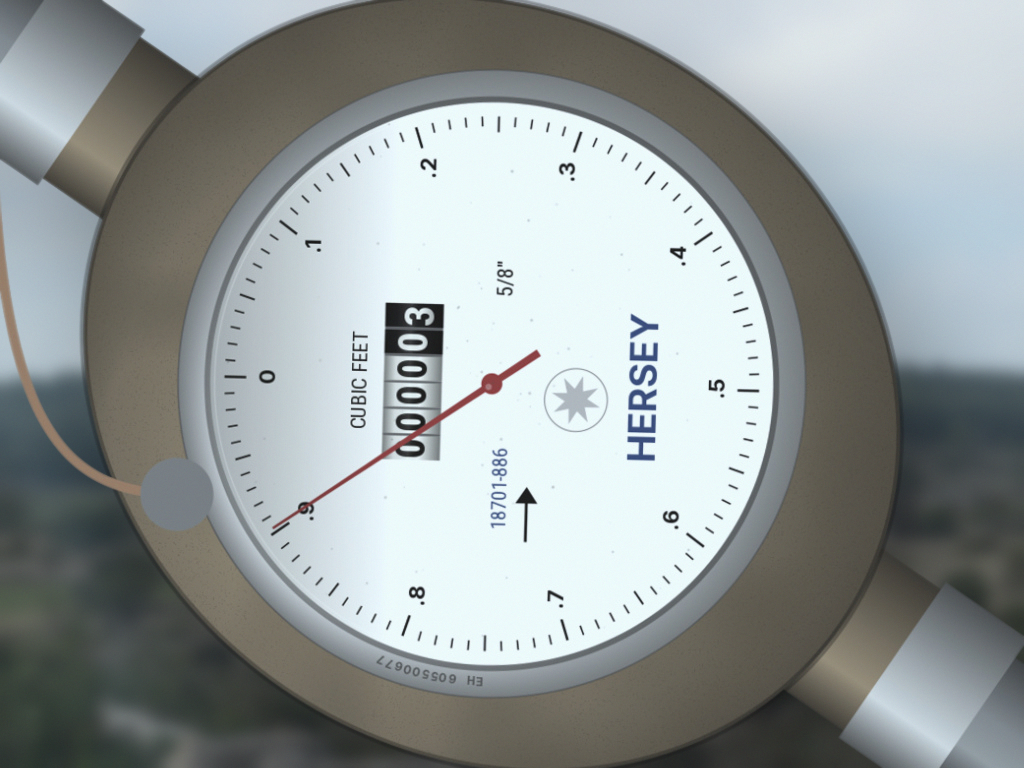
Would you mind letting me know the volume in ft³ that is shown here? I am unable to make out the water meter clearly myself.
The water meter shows 2.90 ft³
